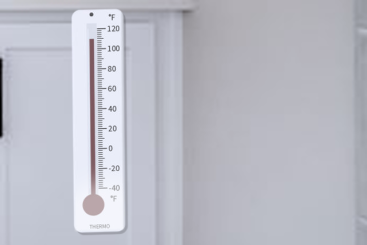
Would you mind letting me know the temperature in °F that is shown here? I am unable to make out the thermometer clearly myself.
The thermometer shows 110 °F
